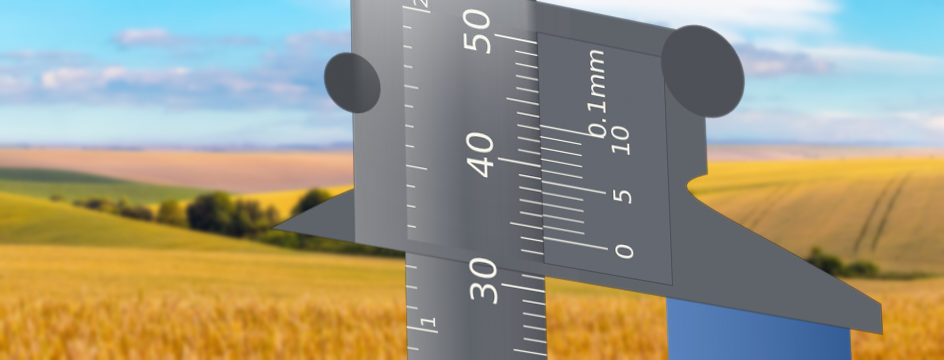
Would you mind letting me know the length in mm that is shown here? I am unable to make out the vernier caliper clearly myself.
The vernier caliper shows 34.3 mm
